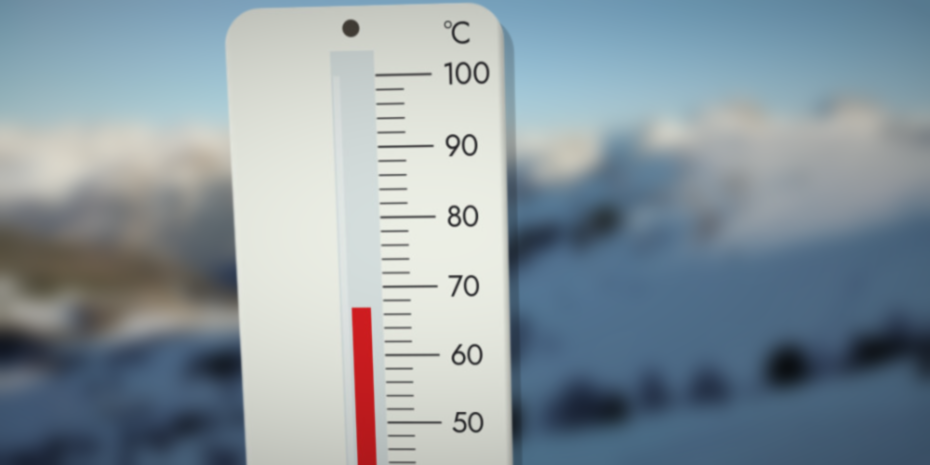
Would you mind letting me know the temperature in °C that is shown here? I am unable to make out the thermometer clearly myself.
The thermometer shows 67 °C
